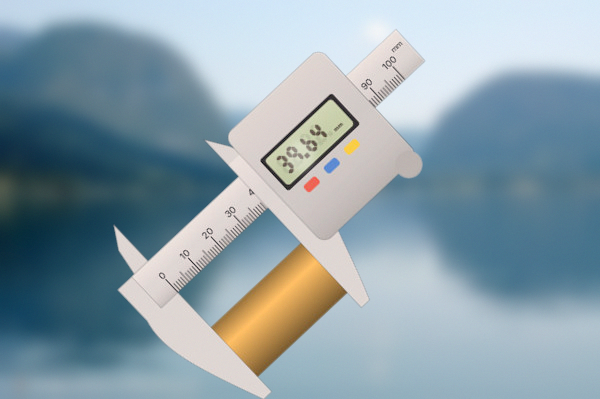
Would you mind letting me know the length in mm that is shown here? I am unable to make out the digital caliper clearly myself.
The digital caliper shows 39.64 mm
